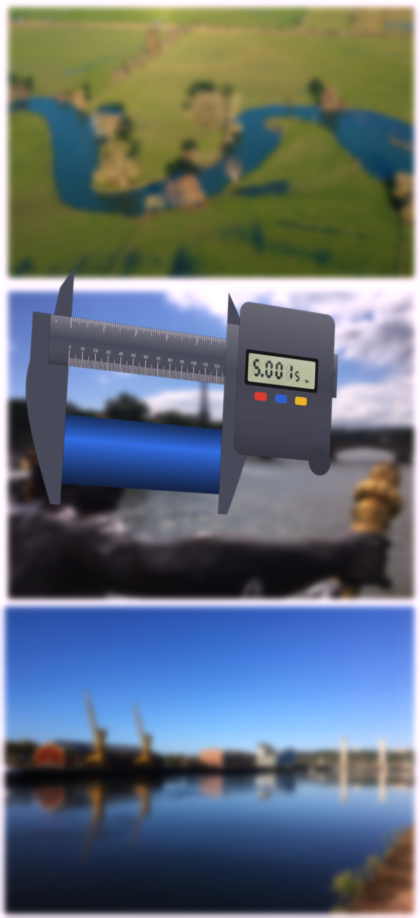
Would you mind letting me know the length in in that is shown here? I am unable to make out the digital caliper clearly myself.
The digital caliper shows 5.0015 in
